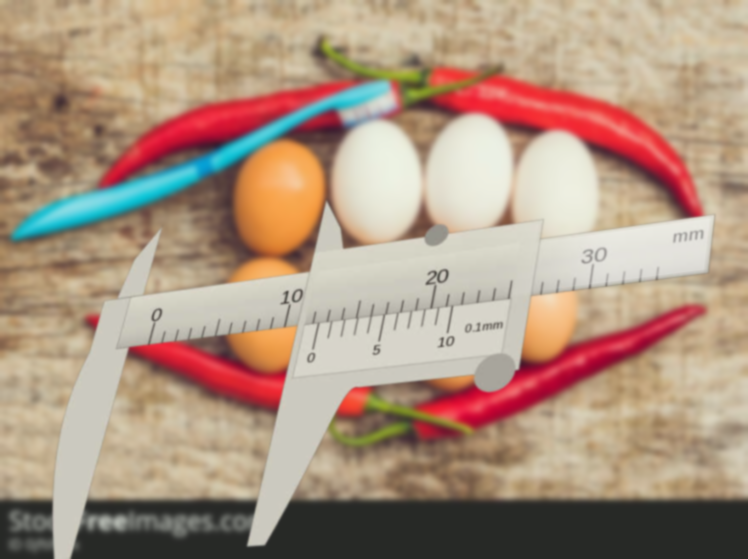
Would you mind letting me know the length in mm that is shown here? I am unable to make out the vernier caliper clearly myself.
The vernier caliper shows 12.4 mm
